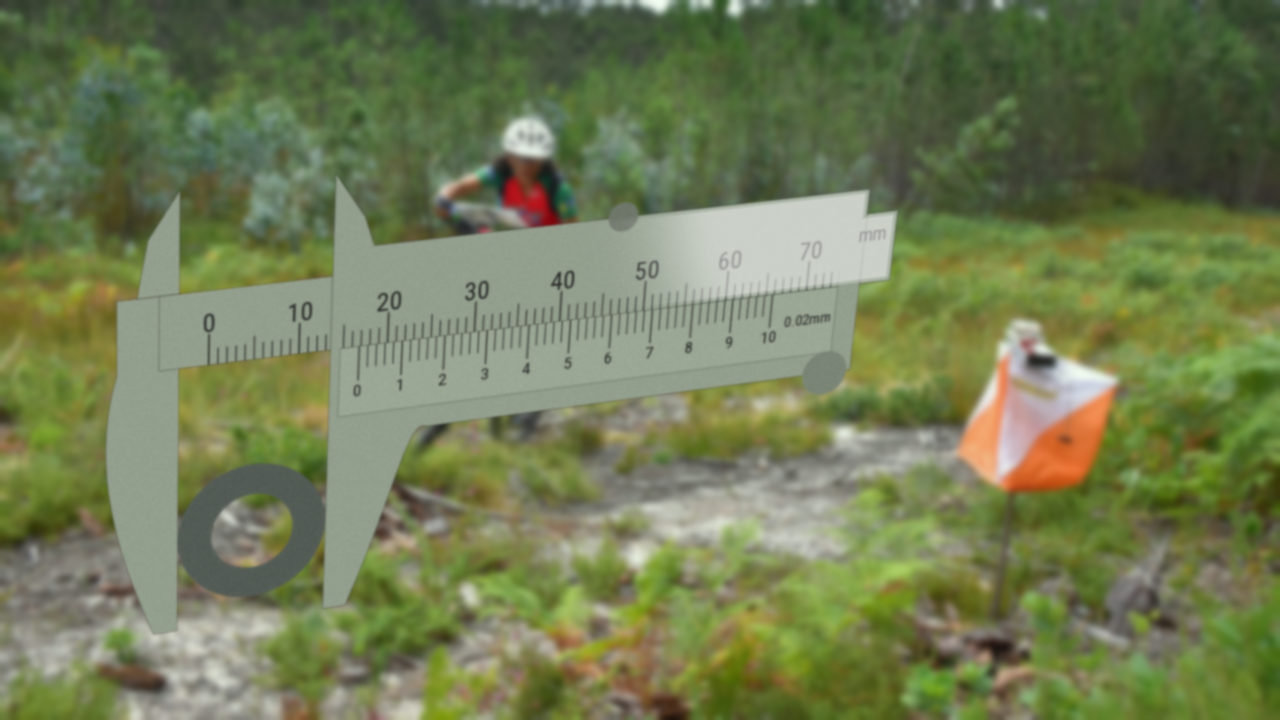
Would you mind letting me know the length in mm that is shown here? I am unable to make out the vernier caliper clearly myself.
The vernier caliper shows 16.8 mm
